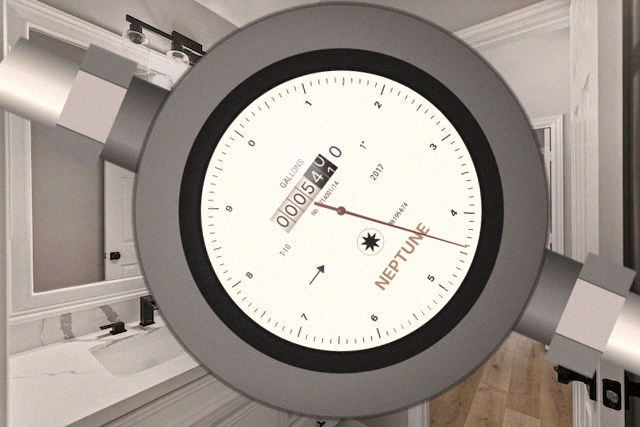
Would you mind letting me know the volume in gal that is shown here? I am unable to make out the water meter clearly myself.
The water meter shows 5404.4 gal
